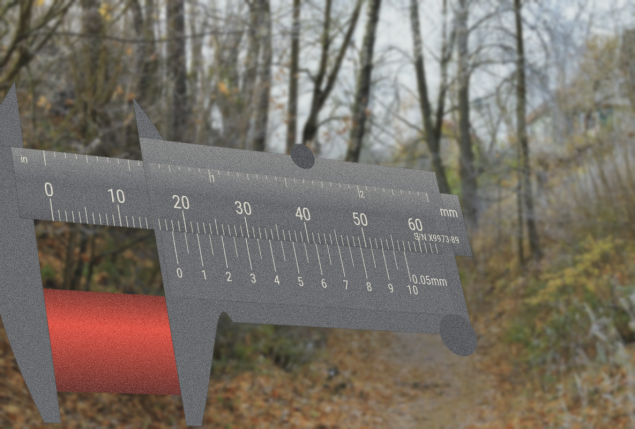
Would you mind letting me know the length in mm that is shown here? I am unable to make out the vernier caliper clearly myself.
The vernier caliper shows 17.8 mm
